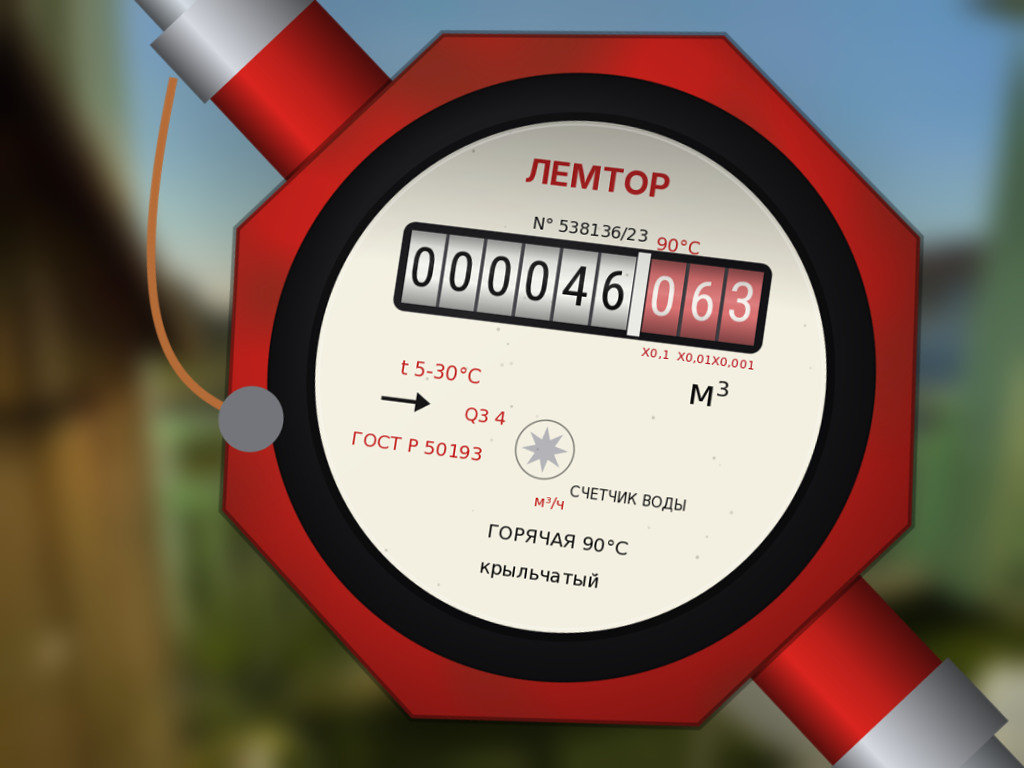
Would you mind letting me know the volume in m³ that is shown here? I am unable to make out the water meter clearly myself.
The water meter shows 46.063 m³
